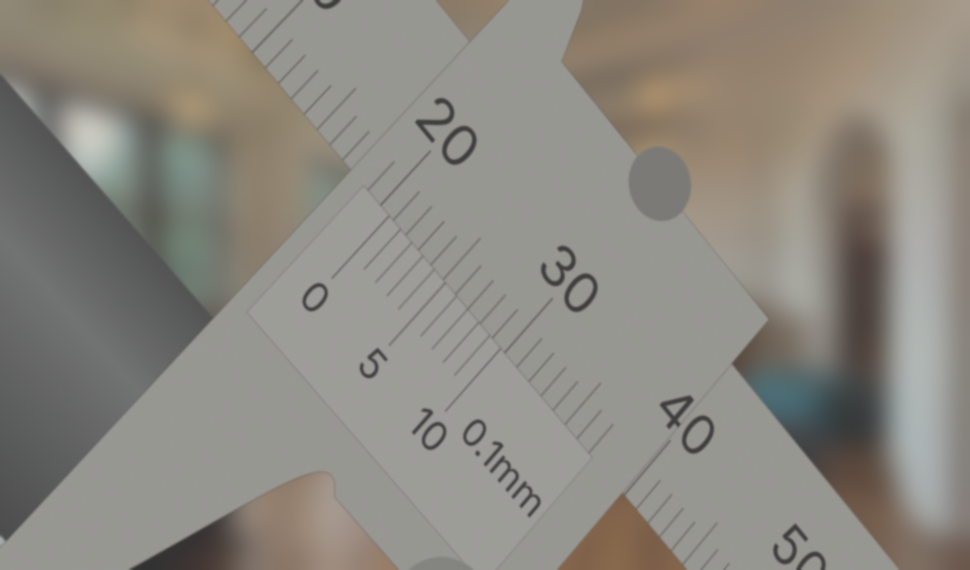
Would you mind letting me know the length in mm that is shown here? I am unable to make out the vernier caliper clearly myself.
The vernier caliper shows 20.7 mm
